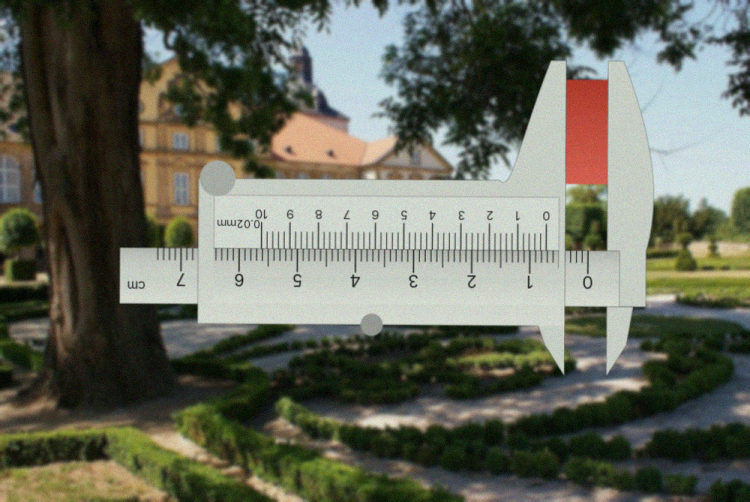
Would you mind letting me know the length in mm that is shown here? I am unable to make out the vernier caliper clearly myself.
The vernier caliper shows 7.2 mm
